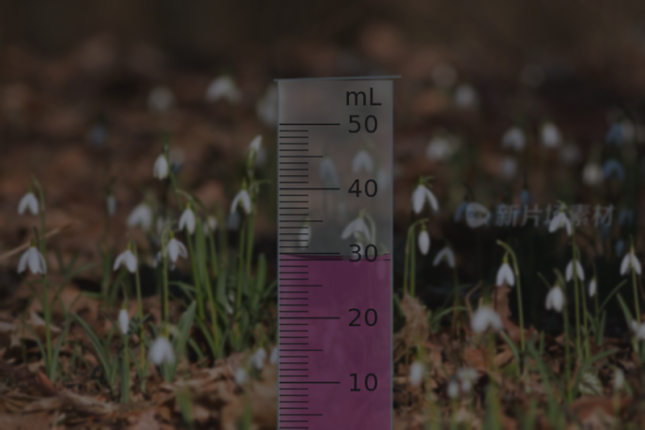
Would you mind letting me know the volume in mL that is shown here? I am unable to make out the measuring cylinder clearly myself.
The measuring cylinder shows 29 mL
